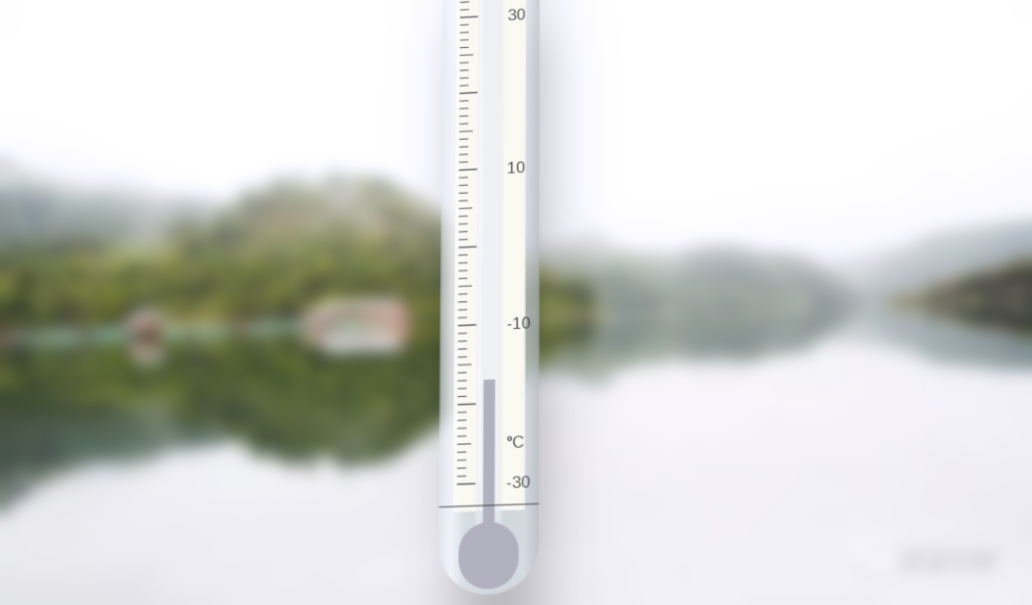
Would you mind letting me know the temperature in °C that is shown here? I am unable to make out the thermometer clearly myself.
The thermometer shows -17 °C
